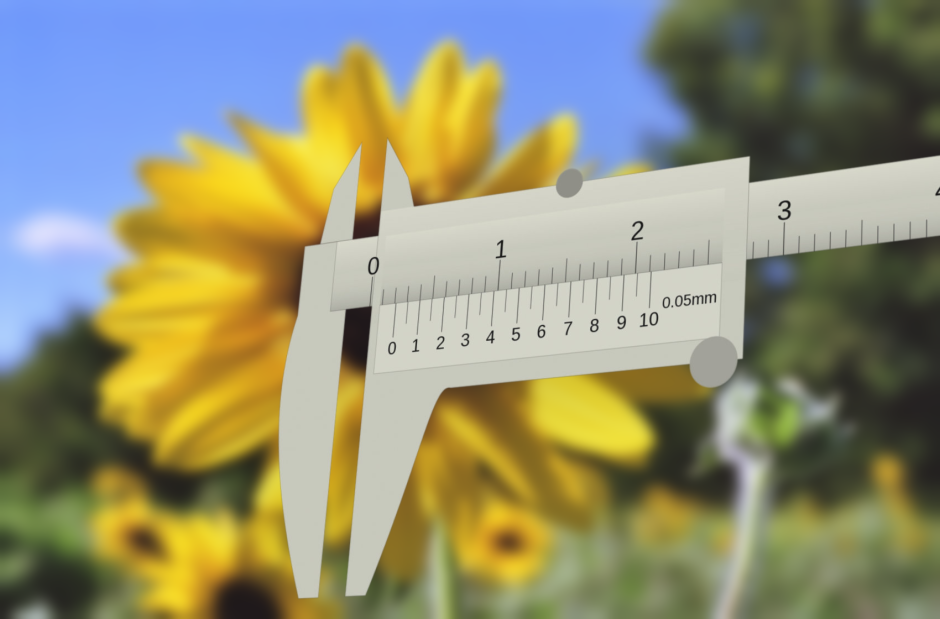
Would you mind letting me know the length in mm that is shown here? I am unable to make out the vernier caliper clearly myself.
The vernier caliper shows 2.1 mm
